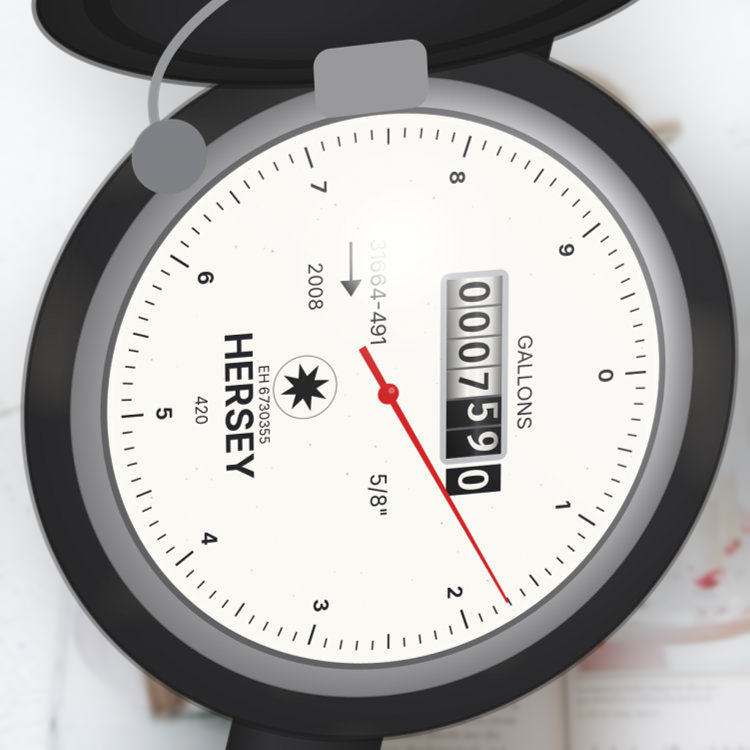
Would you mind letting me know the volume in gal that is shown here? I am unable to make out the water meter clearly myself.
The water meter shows 7591.7 gal
